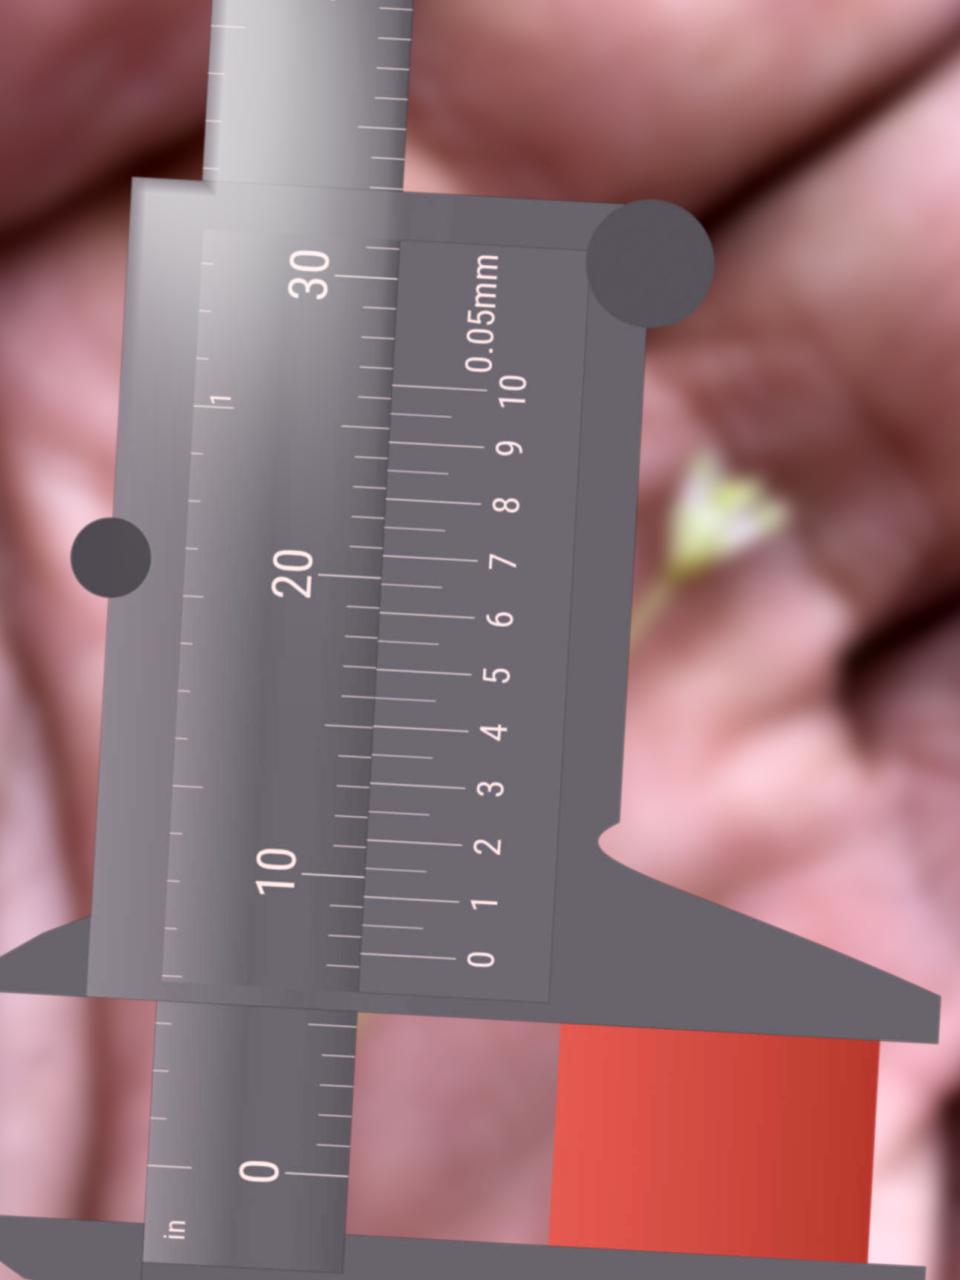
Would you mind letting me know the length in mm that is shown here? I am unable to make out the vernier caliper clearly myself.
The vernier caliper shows 7.45 mm
